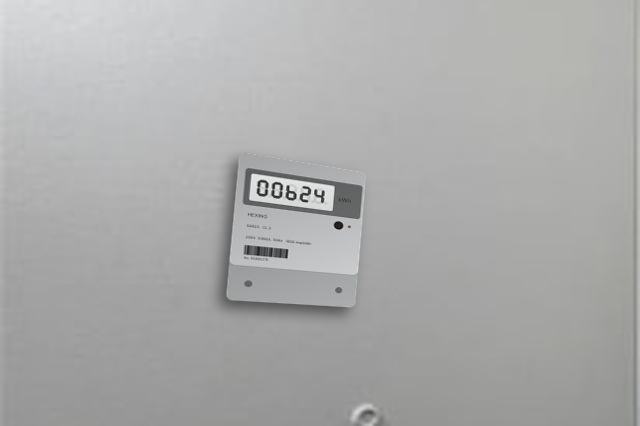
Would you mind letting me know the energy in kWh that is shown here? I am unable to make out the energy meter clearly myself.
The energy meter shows 624 kWh
